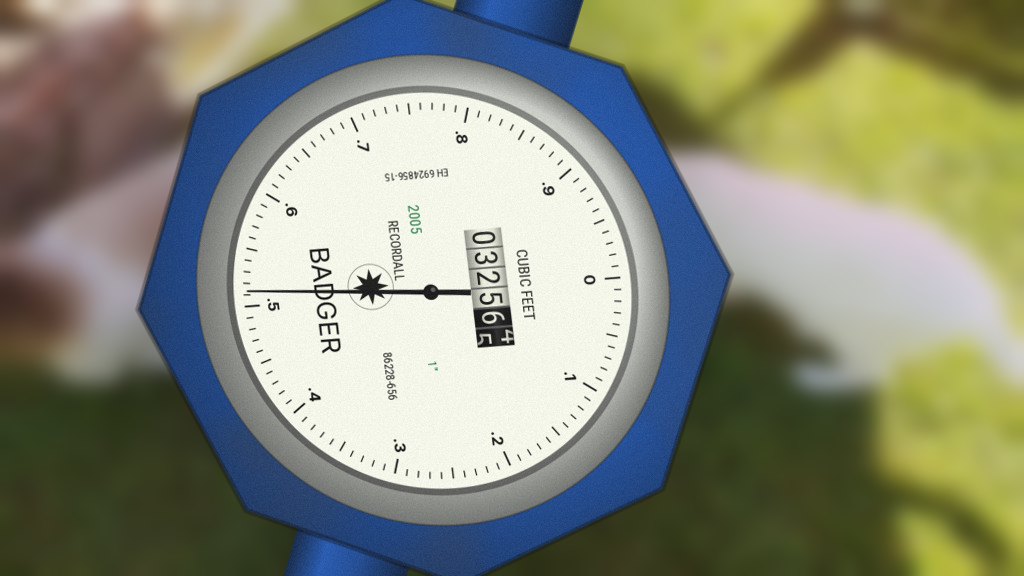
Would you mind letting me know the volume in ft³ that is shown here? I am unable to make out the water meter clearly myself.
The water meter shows 32564.51 ft³
